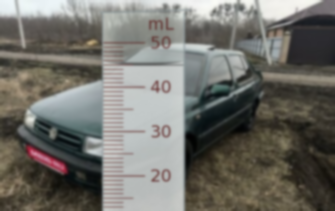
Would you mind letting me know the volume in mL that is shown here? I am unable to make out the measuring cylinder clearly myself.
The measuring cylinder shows 45 mL
